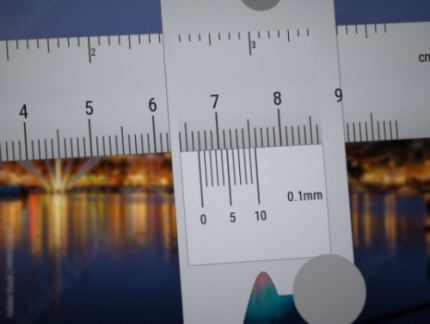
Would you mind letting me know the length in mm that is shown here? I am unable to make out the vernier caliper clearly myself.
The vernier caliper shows 66.8 mm
